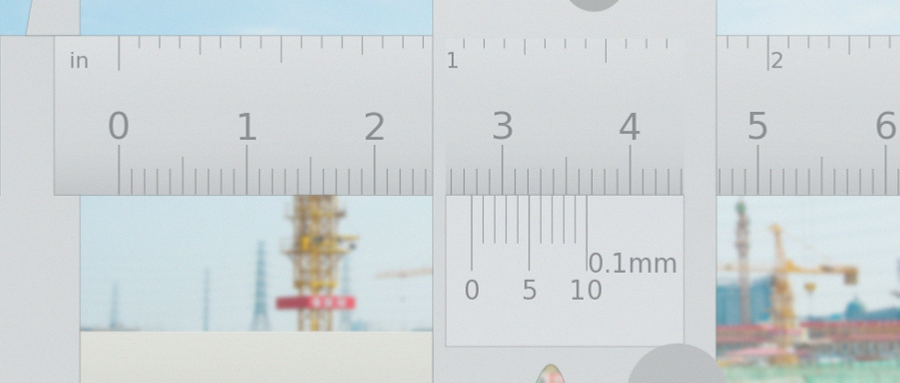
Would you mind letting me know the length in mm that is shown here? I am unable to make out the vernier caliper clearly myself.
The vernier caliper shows 27.6 mm
